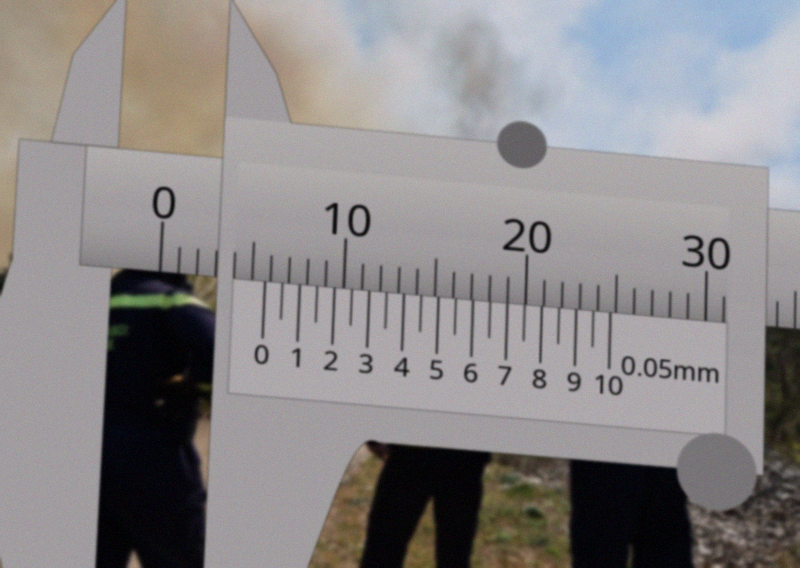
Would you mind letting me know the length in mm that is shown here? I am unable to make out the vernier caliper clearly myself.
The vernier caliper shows 5.7 mm
